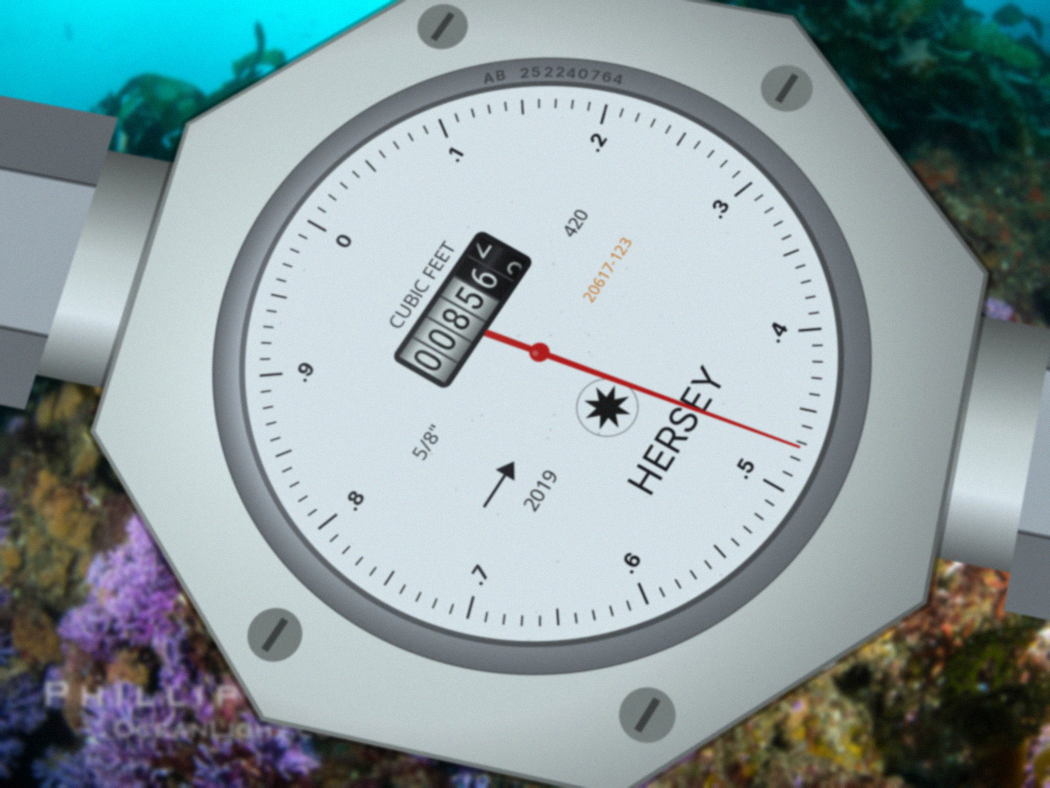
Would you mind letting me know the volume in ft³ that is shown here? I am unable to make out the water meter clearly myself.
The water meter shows 8562.47 ft³
